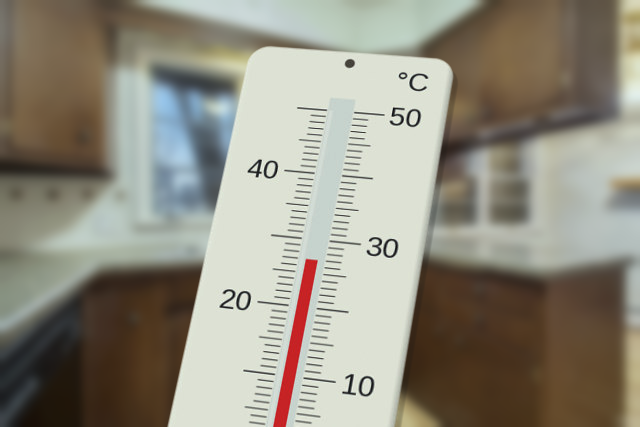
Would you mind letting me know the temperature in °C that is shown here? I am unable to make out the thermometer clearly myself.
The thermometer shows 27 °C
